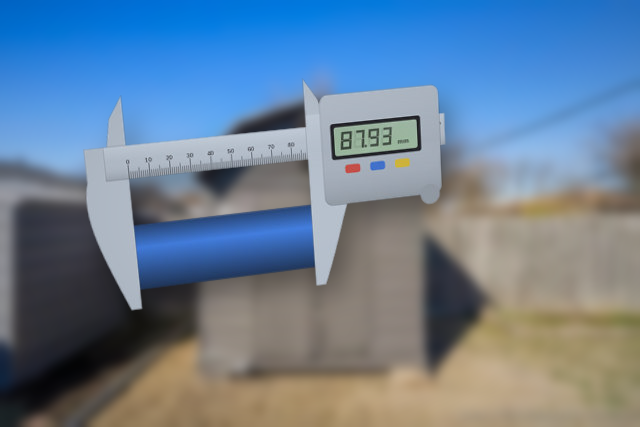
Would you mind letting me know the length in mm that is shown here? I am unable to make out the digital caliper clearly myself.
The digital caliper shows 87.93 mm
